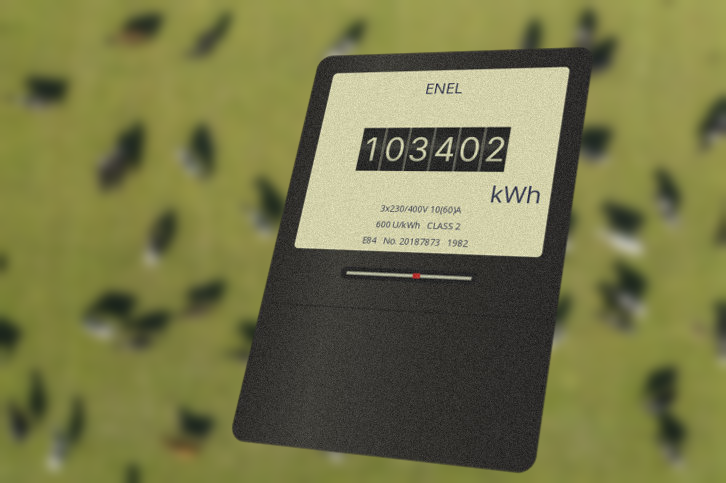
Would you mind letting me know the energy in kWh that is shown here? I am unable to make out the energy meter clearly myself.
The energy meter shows 103402 kWh
